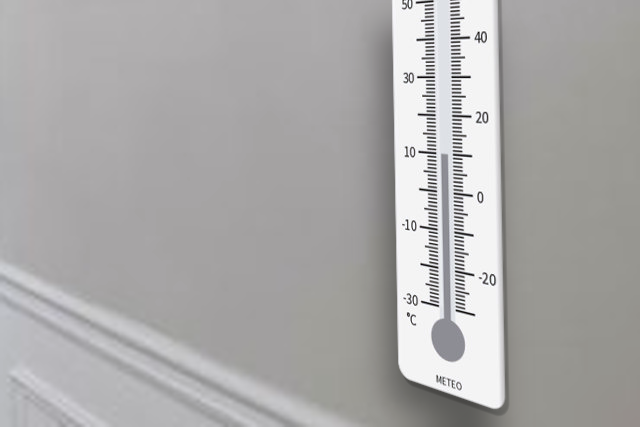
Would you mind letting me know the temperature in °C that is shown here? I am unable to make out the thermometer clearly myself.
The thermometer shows 10 °C
